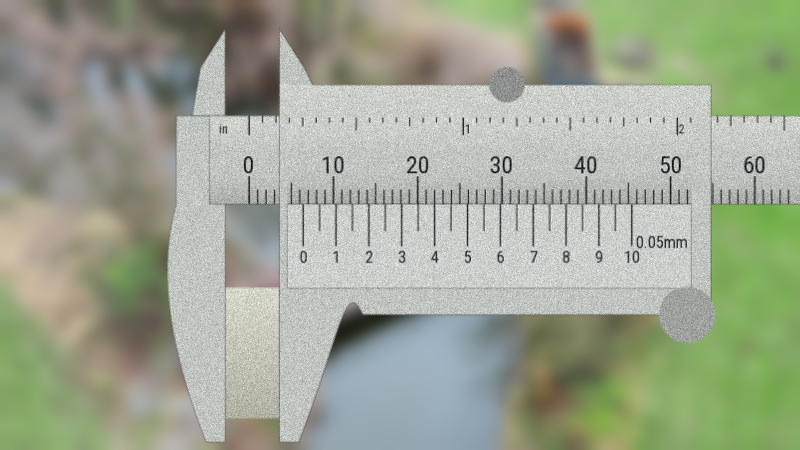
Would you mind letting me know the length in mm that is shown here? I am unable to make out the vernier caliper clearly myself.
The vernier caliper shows 6.4 mm
